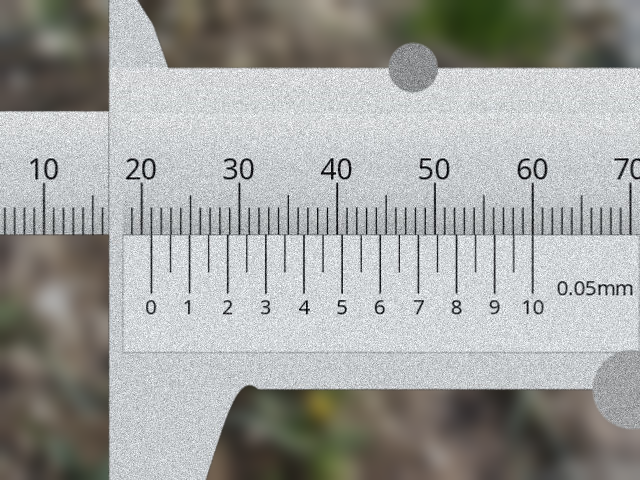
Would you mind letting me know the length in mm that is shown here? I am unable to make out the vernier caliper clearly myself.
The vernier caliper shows 21.0 mm
